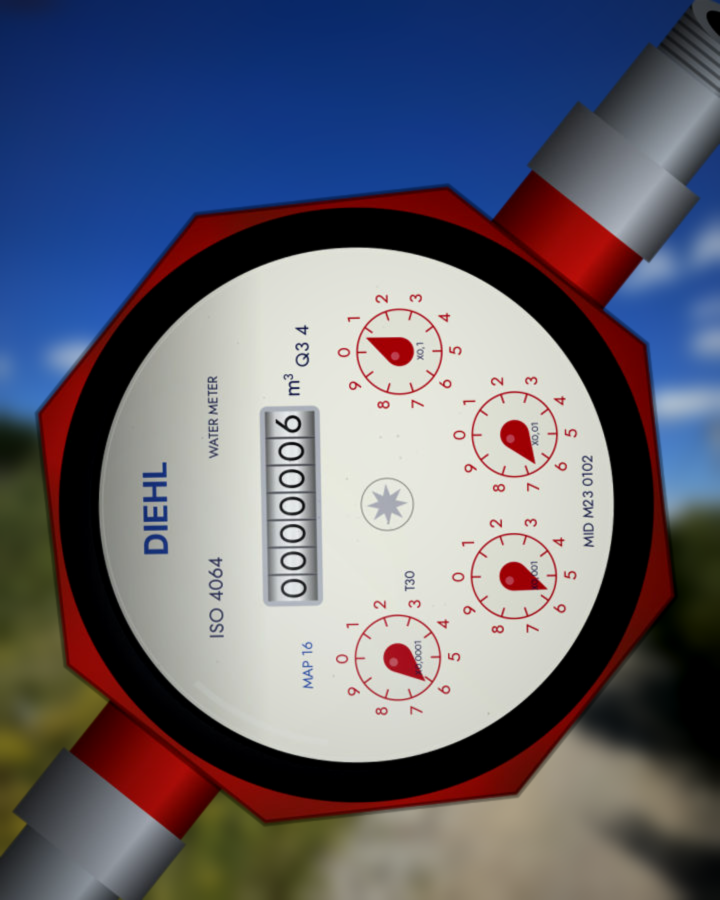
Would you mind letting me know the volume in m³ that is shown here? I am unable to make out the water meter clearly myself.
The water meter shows 6.0656 m³
